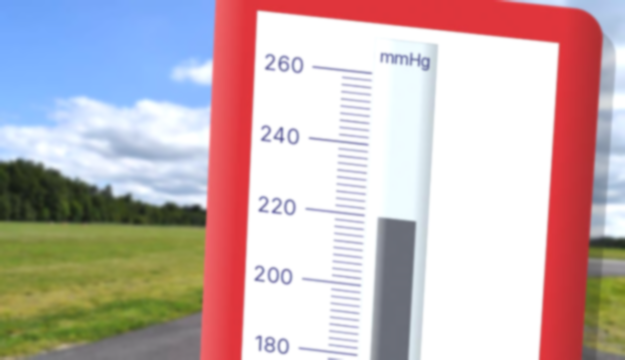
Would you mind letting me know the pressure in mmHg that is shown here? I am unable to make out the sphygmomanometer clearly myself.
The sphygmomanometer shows 220 mmHg
